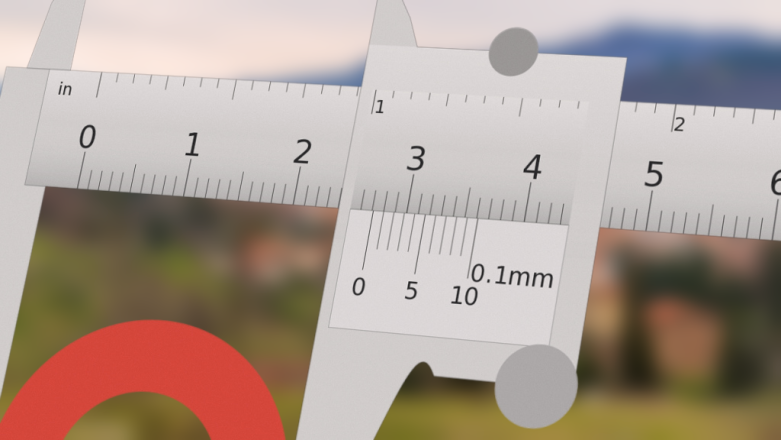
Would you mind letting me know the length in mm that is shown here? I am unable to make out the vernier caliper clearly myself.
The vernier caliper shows 27.1 mm
